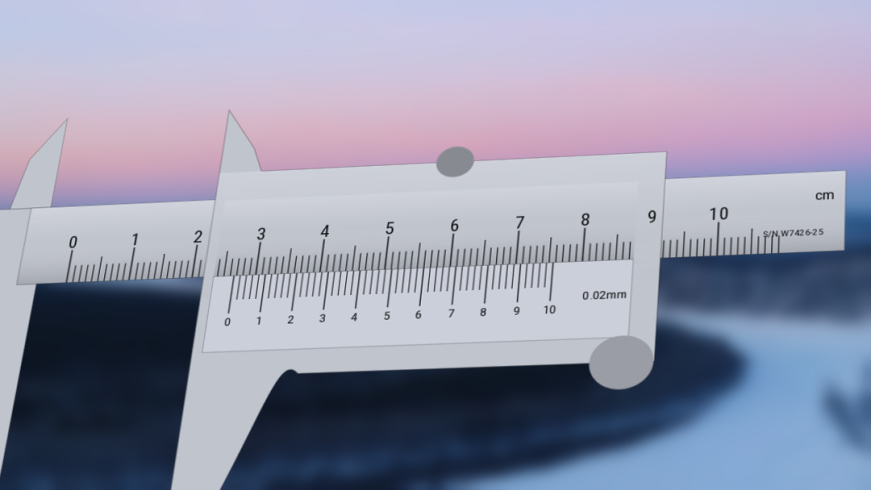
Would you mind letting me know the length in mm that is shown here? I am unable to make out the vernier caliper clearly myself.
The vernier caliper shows 26.6 mm
